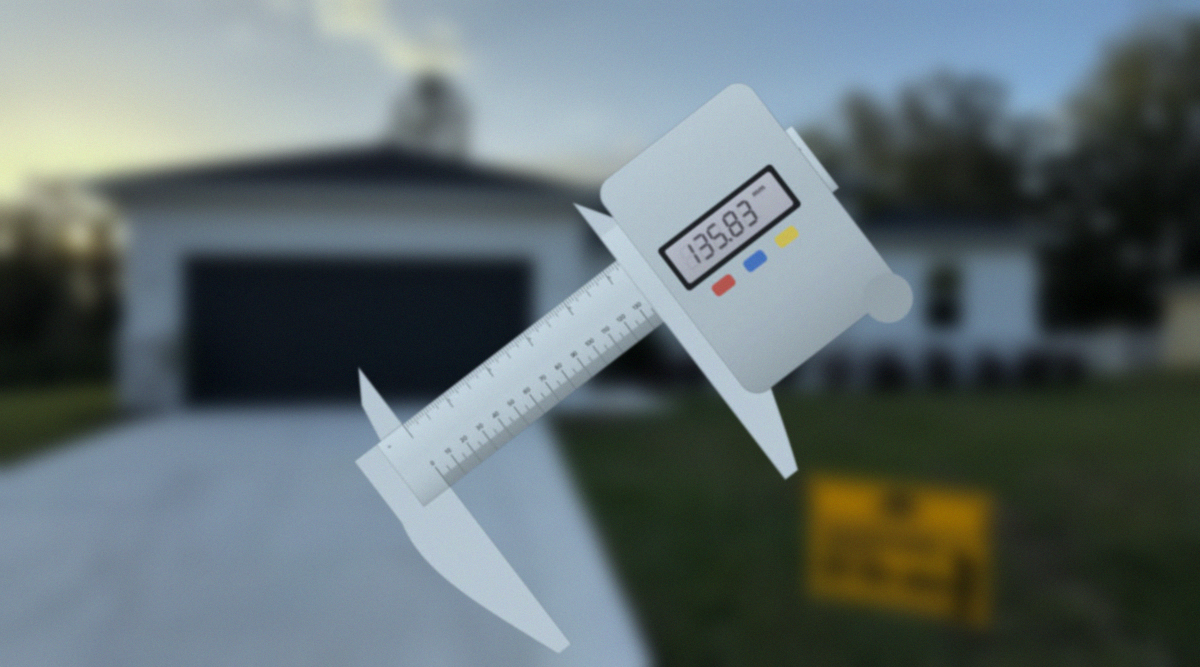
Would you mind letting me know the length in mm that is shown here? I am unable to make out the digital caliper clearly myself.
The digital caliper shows 135.83 mm
